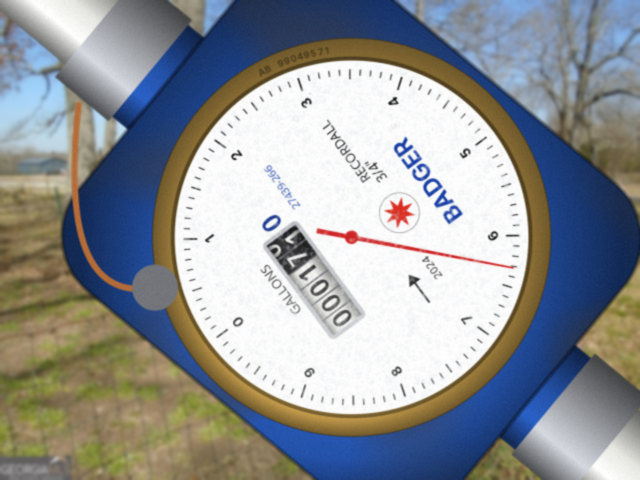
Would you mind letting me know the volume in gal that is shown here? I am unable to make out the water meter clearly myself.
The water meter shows 1706.3 gal
